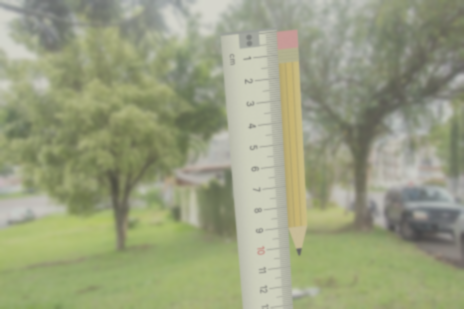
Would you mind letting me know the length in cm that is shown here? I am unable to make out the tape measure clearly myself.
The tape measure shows 10.5 cm
